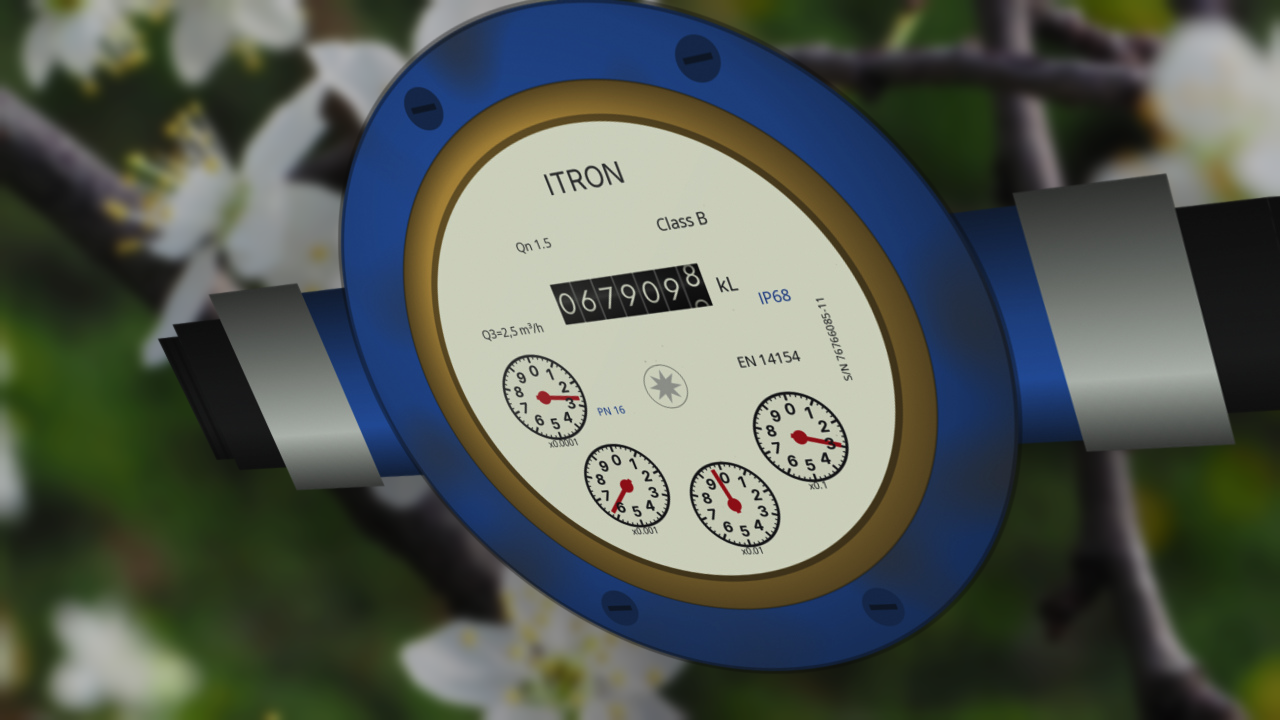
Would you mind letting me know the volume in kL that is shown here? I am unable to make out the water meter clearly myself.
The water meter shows 679098.2962 kL
